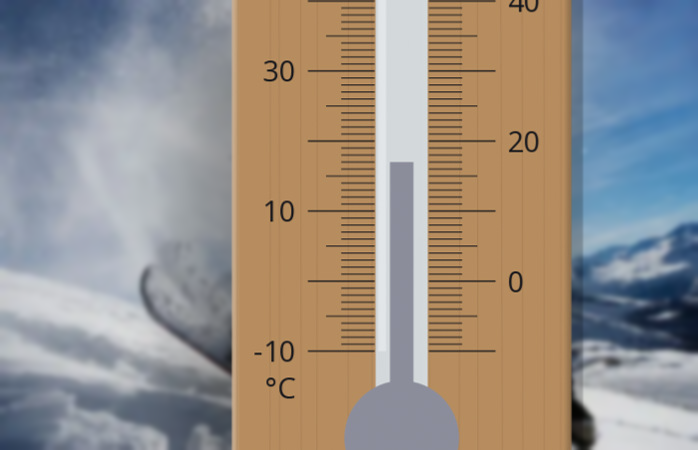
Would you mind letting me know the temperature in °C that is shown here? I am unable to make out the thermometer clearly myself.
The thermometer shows 17 °C
